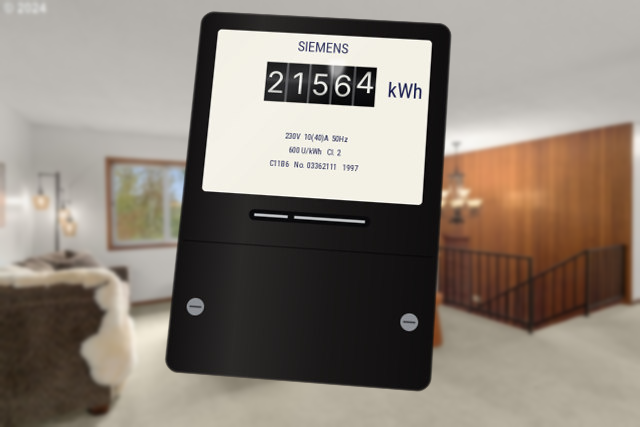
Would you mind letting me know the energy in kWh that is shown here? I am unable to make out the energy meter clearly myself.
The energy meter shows 21564 kWh
